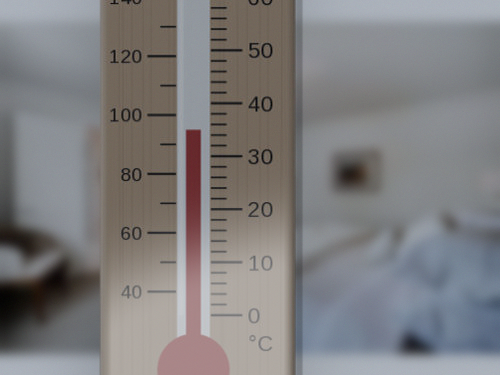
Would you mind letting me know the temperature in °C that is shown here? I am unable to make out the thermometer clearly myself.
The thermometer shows 35 °C
